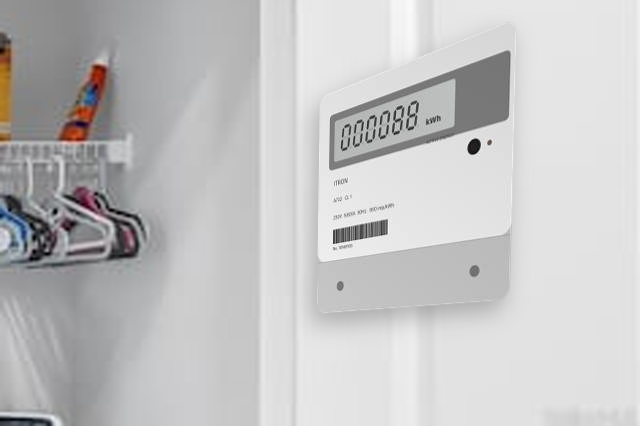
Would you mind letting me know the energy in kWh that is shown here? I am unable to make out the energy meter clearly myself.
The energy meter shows 88 kWh
